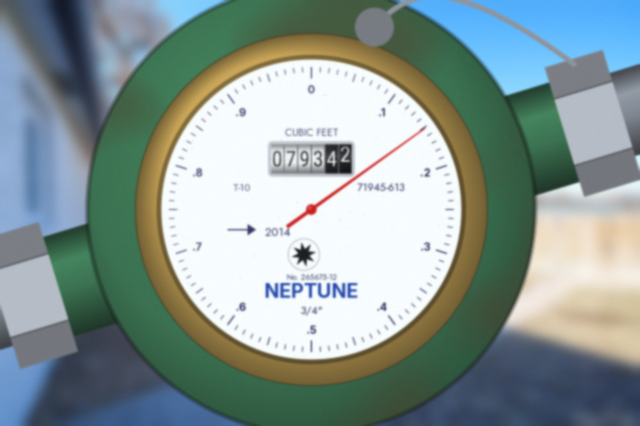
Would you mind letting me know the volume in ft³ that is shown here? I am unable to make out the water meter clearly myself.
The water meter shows 79342.15 ft³
